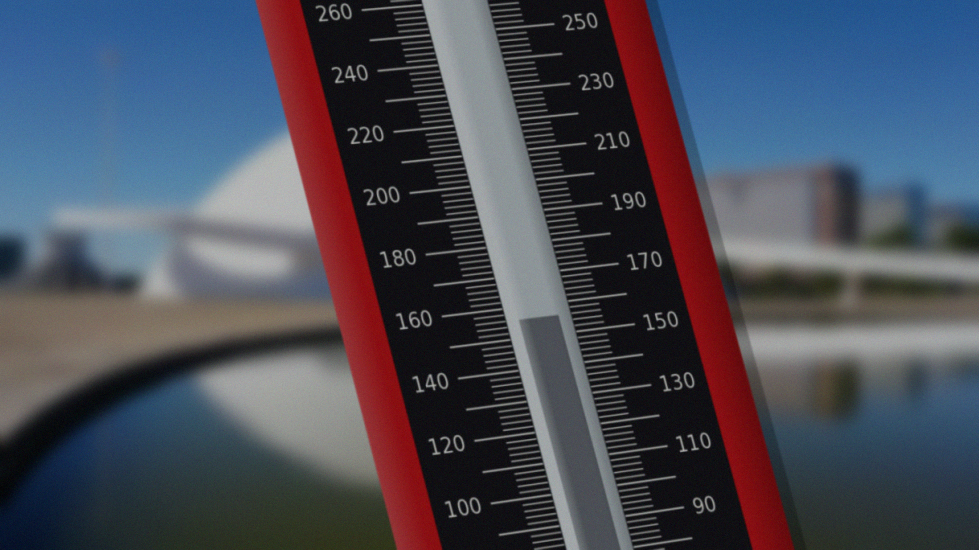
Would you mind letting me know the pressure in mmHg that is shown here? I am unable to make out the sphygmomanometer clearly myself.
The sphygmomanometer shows 156 mmHg
